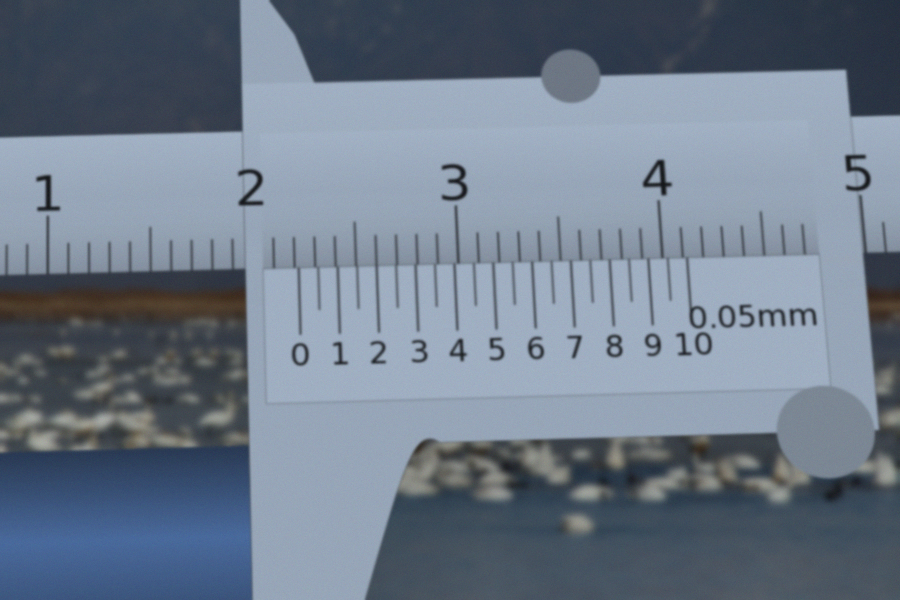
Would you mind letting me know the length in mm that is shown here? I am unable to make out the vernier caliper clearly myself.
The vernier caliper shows 22.2 mm
